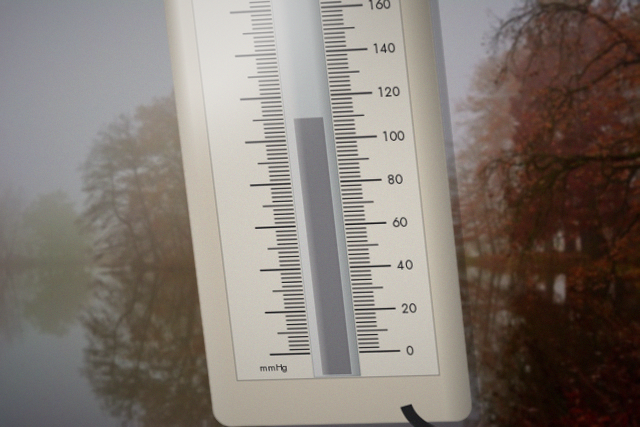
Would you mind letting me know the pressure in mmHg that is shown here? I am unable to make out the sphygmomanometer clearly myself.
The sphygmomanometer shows 110 mmHg
